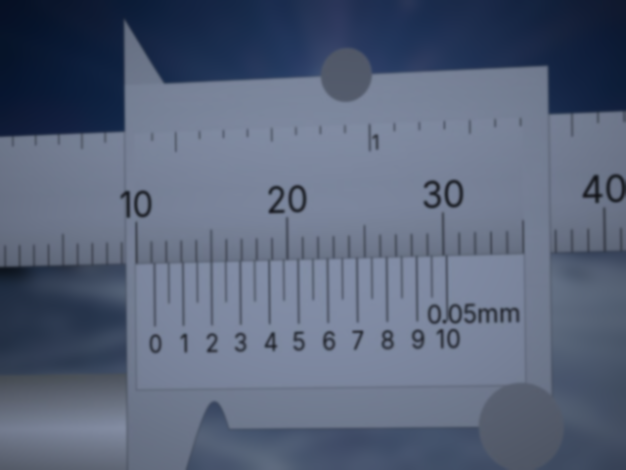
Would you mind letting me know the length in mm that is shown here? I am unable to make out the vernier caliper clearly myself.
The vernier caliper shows 11.2 mm
